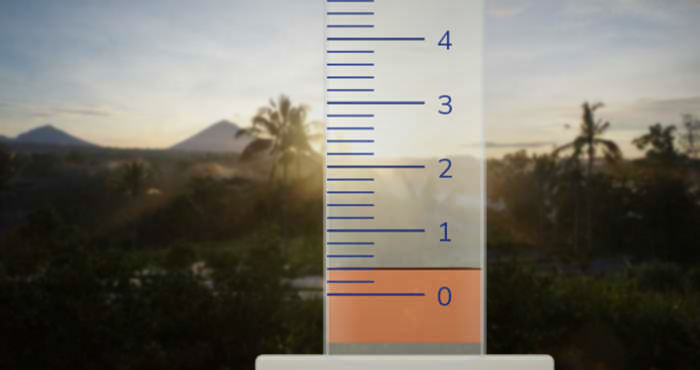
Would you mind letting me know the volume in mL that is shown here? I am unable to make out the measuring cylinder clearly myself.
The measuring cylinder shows 0.4 mL
